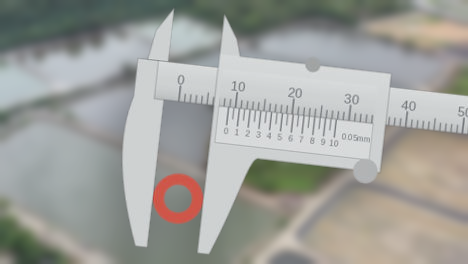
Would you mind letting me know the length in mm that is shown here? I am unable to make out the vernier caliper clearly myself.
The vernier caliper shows 8.8 mm
